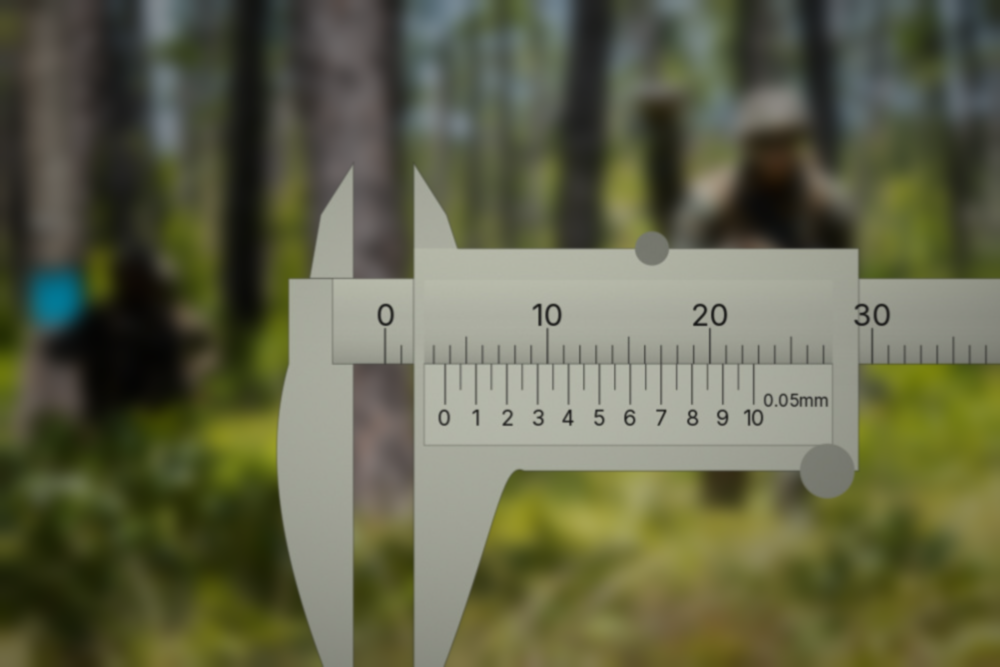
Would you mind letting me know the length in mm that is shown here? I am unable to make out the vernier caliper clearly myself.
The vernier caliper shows 3.7 mm
